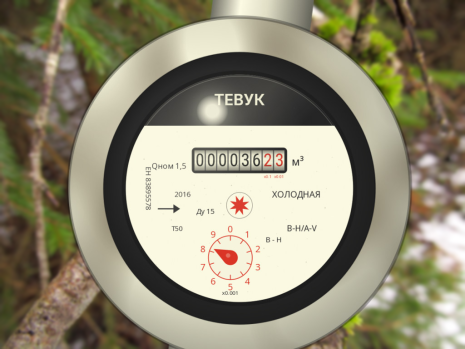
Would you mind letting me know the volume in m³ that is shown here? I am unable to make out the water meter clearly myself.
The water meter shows 36.238 m³
